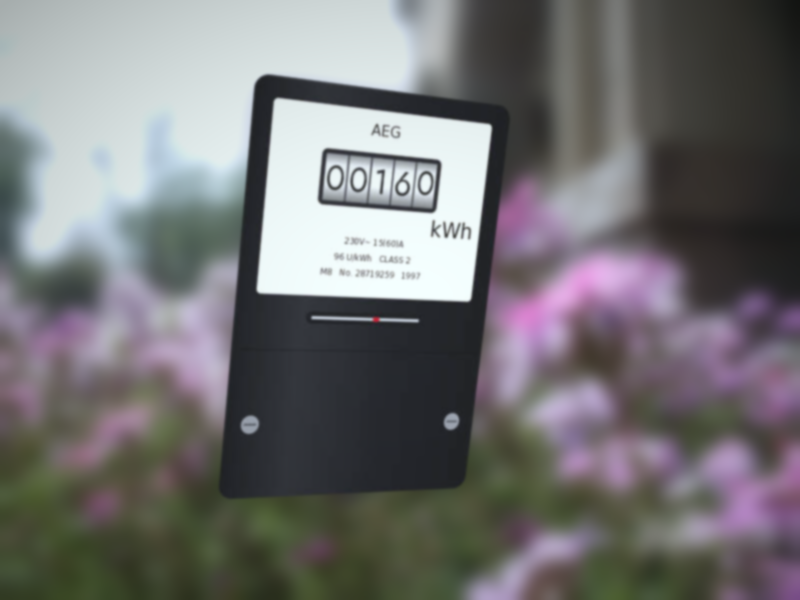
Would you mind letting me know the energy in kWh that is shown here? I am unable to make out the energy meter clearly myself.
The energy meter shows 160 kWh
